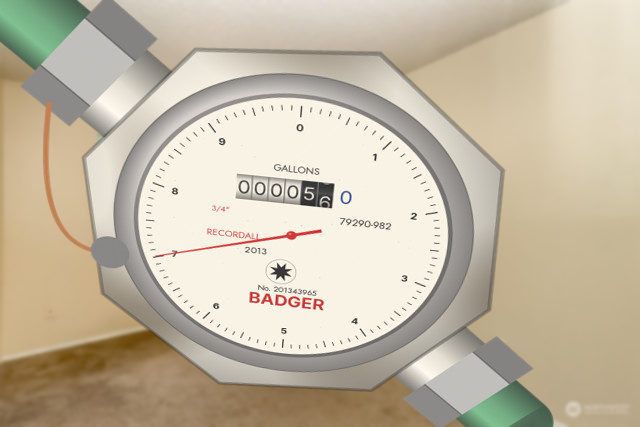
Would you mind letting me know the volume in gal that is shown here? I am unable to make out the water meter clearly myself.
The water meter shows 557.0 gal
